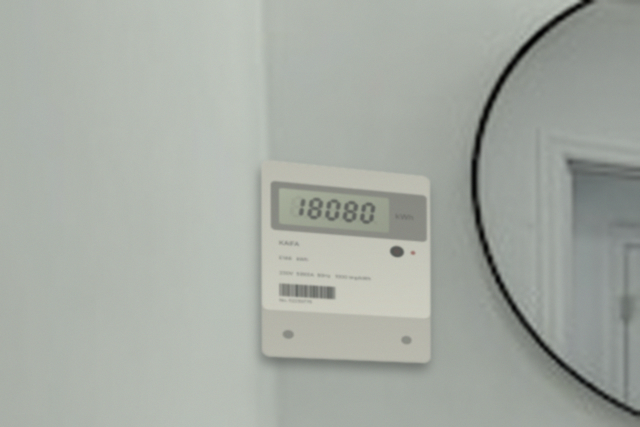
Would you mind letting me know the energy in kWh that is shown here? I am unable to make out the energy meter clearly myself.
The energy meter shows 18080 kWh
